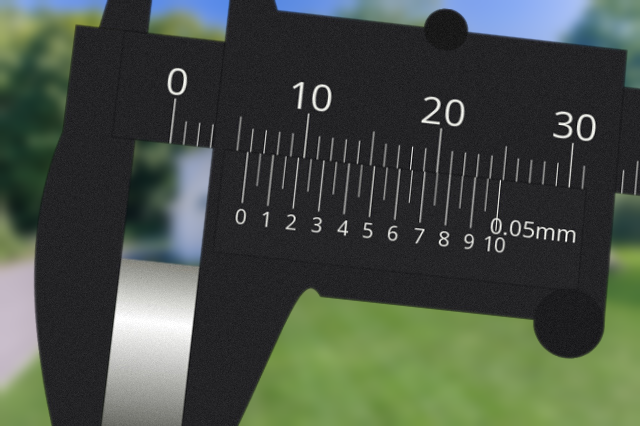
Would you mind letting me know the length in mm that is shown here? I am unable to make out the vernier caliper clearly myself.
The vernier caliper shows 5.8 mm
